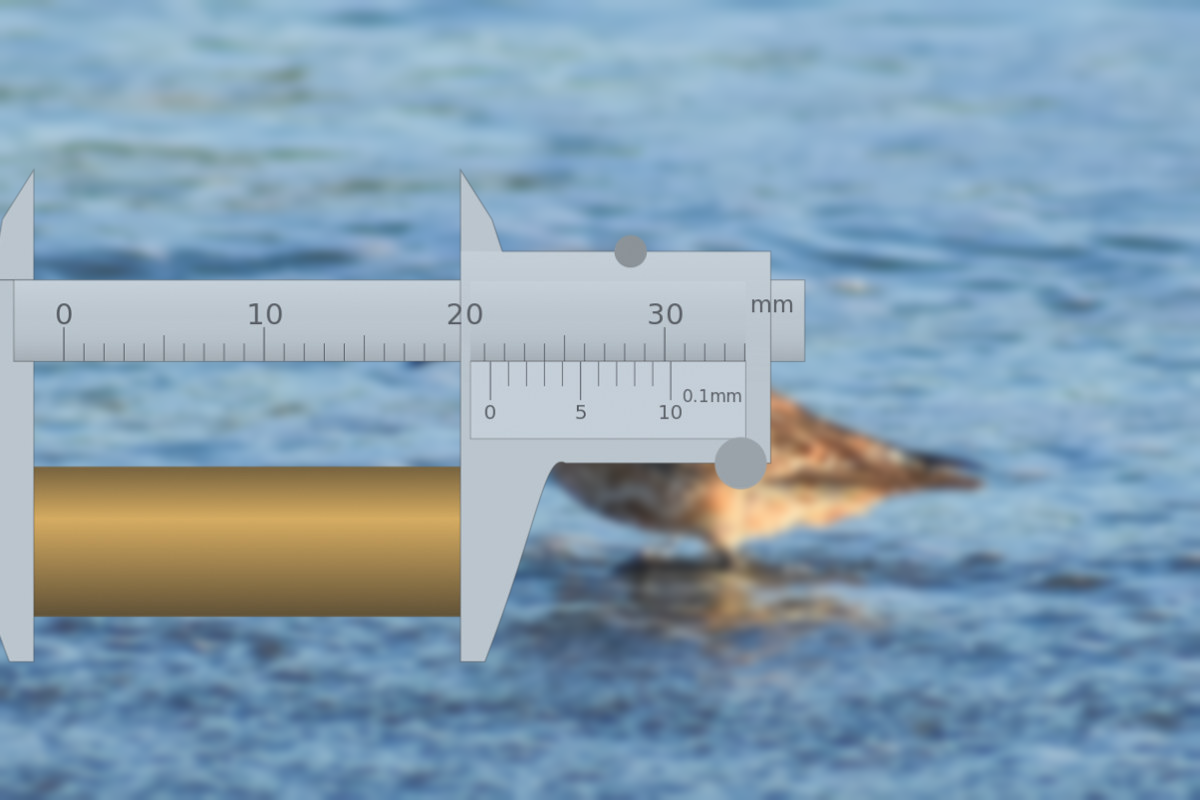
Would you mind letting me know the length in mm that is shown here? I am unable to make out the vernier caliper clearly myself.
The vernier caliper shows 21.3 mm
